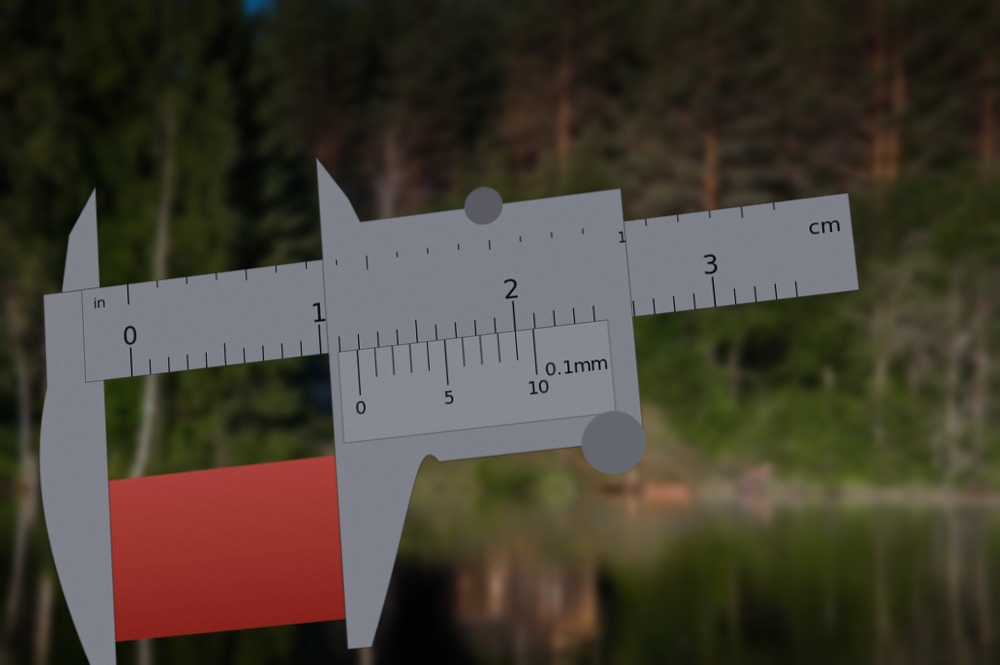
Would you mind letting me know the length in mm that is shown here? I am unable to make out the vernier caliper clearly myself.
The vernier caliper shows 11.9 mm
